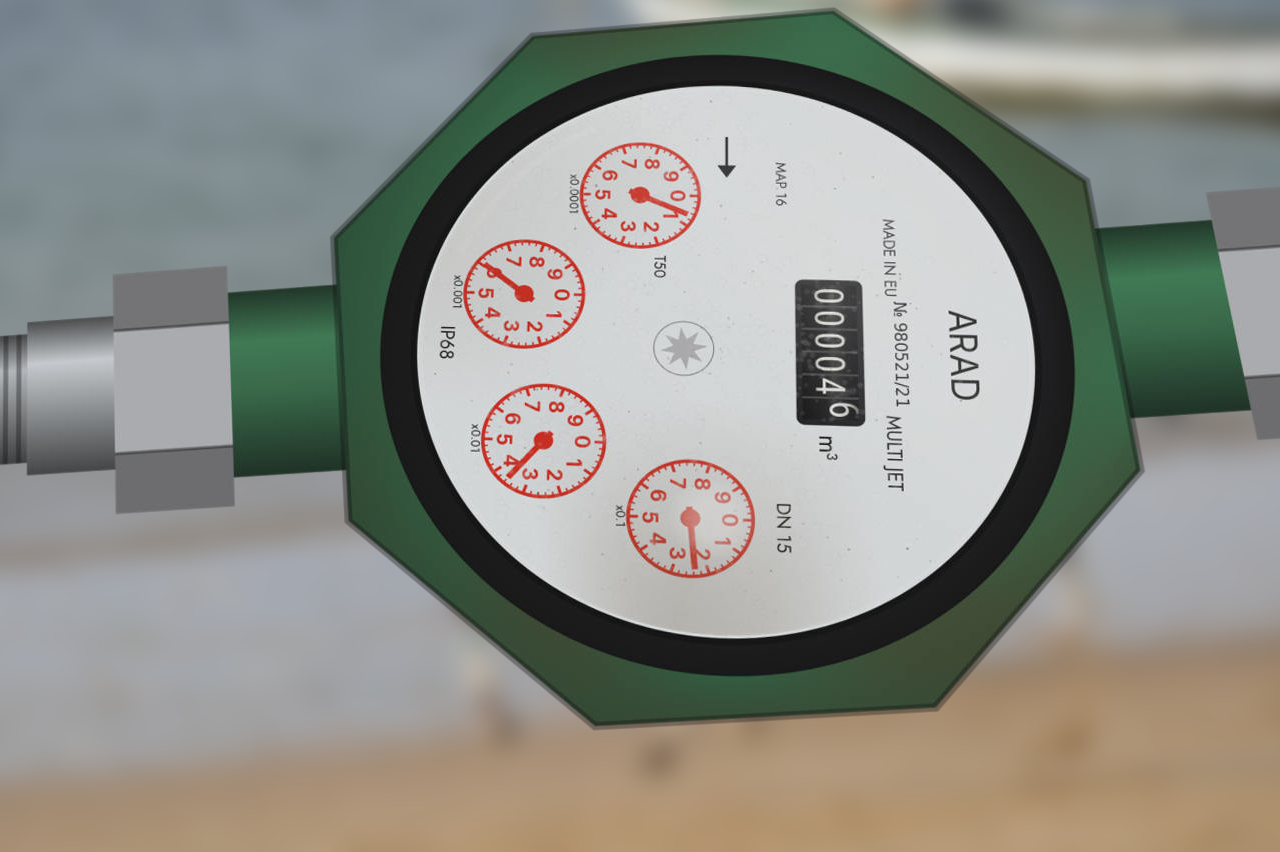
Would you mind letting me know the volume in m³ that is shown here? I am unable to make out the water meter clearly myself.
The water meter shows 46.2360 m³
